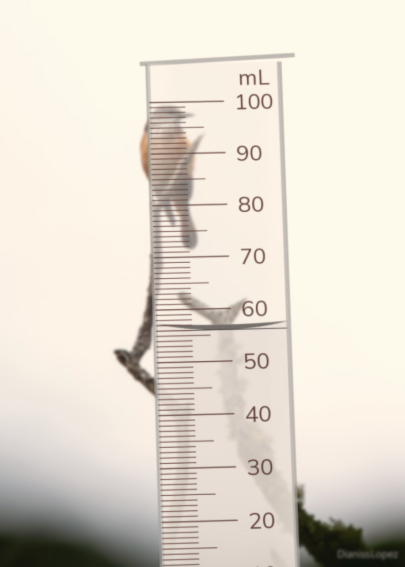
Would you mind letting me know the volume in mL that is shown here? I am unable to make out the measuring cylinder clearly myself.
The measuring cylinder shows 56 mL
